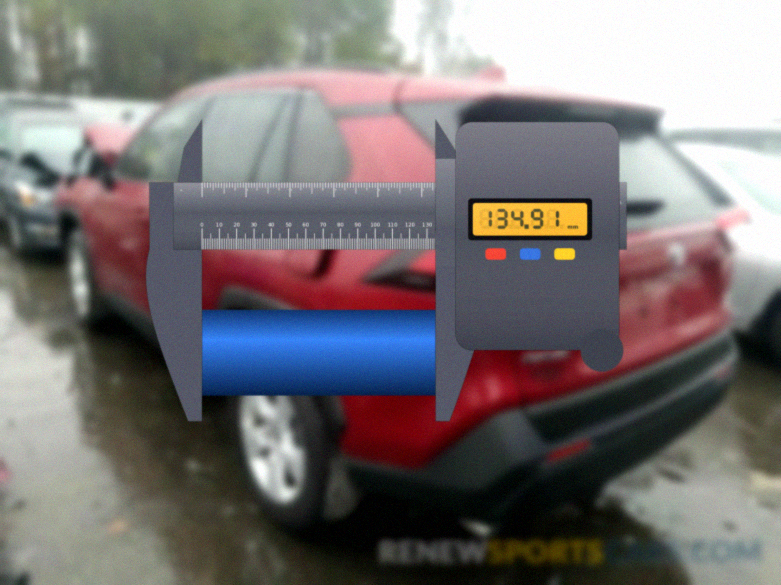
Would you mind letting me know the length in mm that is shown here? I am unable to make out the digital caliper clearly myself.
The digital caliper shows 134.91 mm
